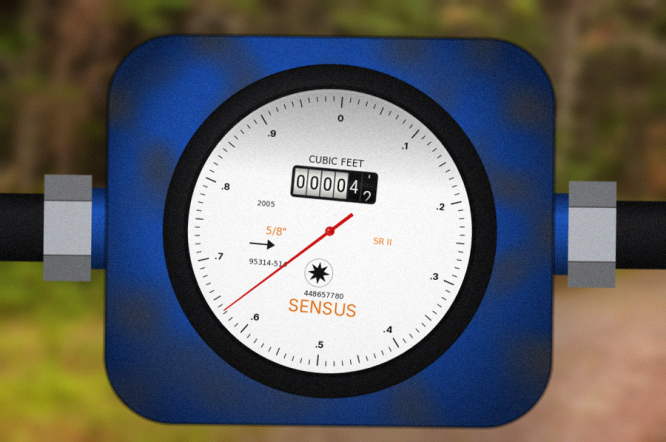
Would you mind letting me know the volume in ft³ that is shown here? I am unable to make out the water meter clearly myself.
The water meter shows 41.63 ft³
